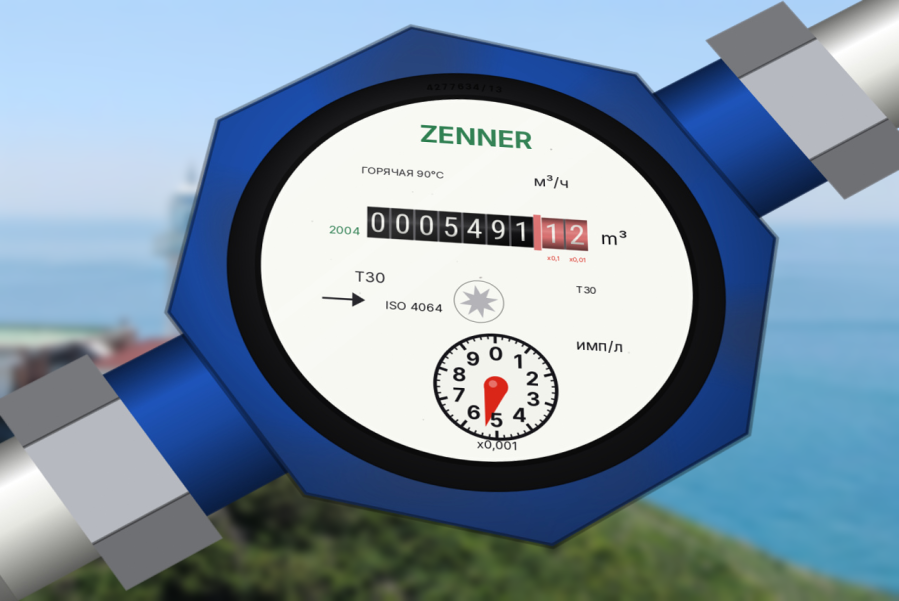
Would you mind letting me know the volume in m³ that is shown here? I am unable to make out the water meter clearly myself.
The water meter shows 5491.125 m³
